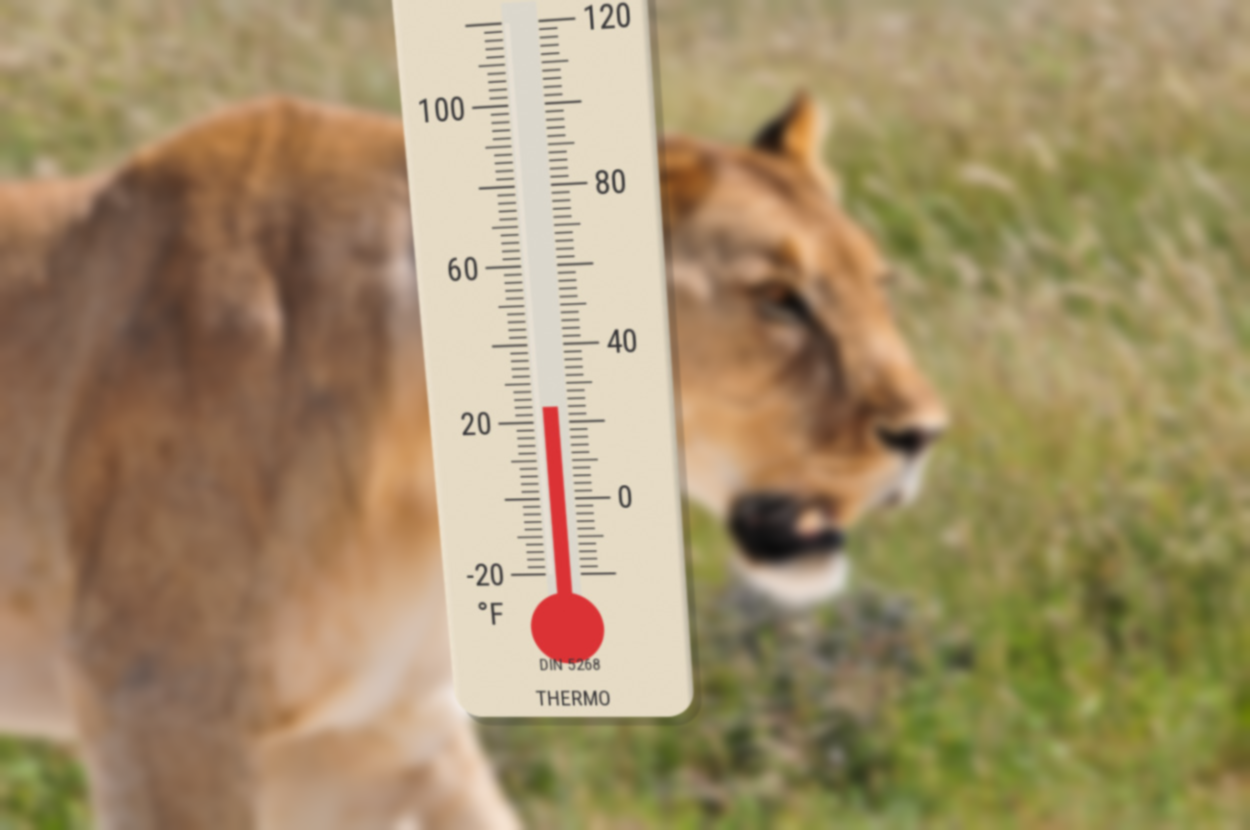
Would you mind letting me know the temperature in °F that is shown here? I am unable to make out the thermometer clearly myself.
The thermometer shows 24 °F
